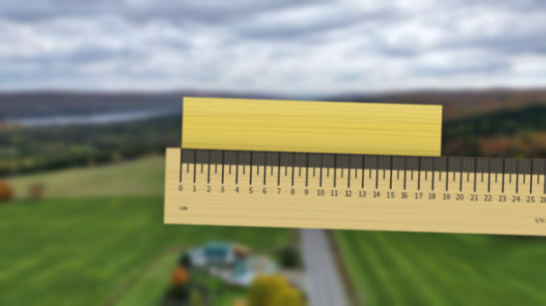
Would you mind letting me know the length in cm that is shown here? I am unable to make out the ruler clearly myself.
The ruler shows 18.5 cm
